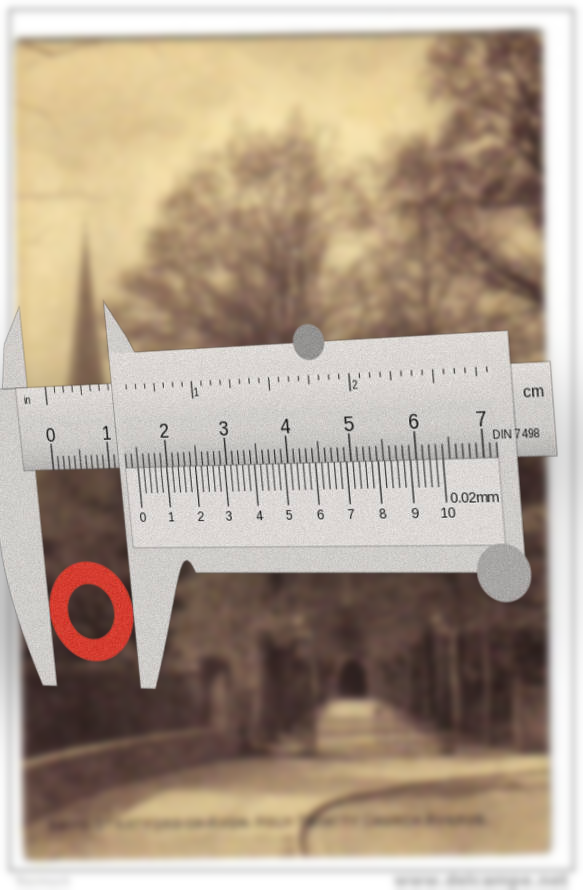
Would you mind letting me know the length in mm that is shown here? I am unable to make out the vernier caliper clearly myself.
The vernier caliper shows 15.0 mm
